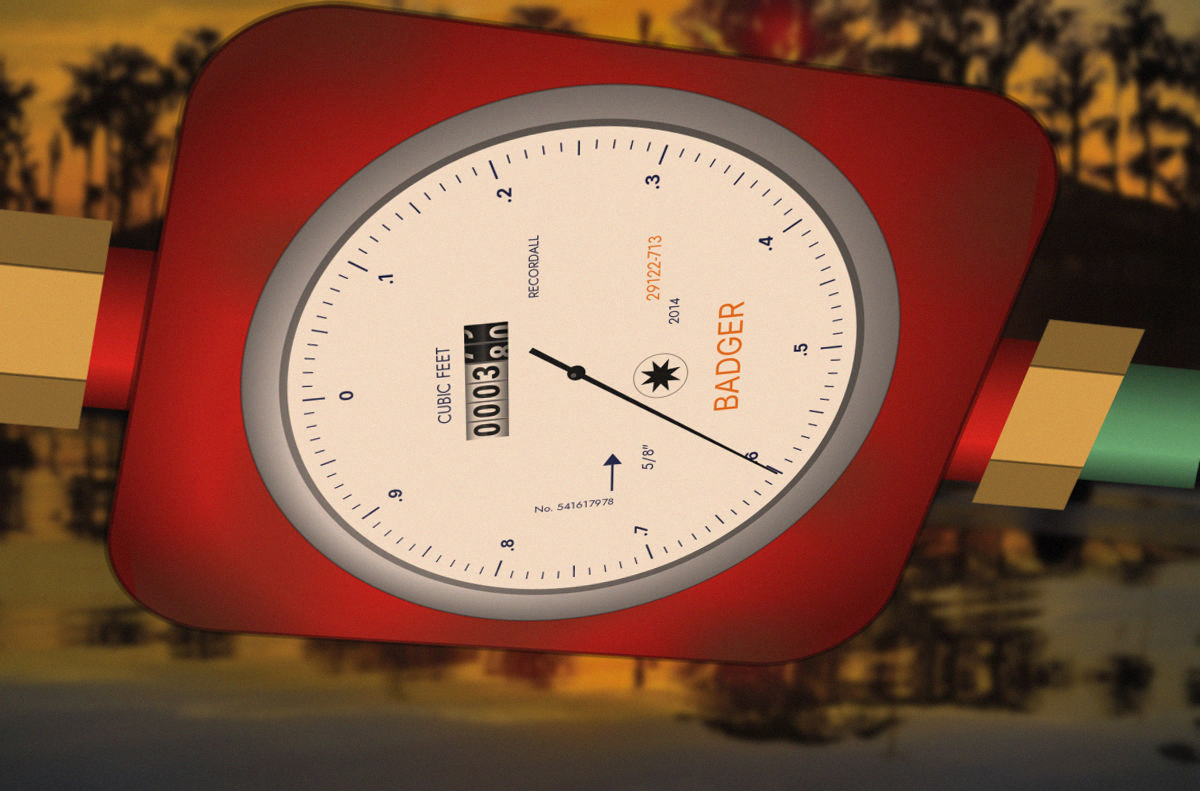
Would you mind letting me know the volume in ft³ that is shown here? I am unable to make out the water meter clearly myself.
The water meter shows 379.60 ft³
